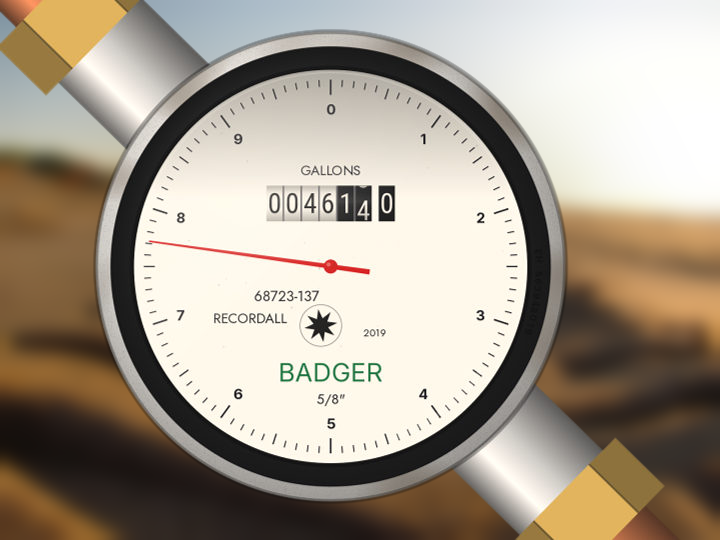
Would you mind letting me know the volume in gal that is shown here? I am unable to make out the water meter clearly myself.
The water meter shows 46137.7 gal
